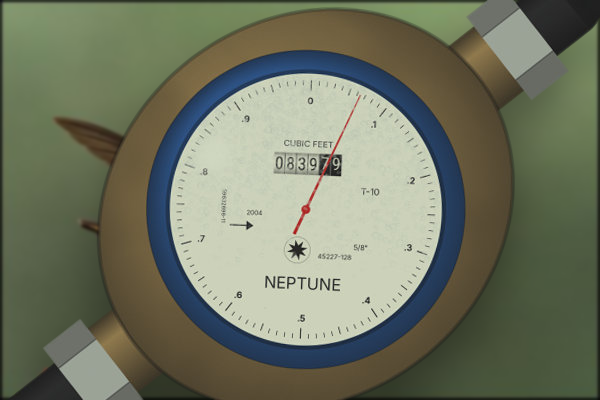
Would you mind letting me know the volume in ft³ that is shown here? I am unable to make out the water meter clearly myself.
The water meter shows 83979.06 ft³
